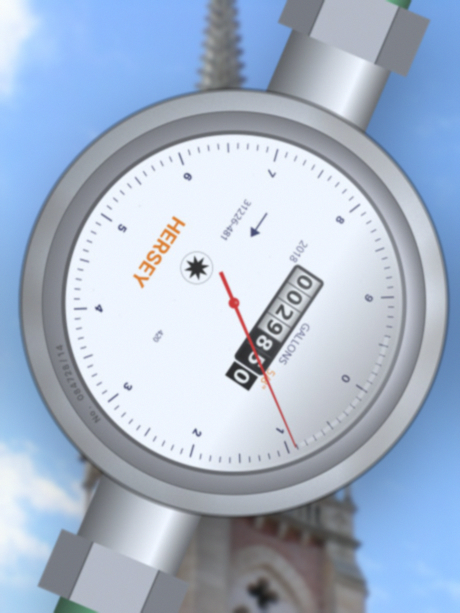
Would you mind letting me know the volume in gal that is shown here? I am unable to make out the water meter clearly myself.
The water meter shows 29850.9 gal
